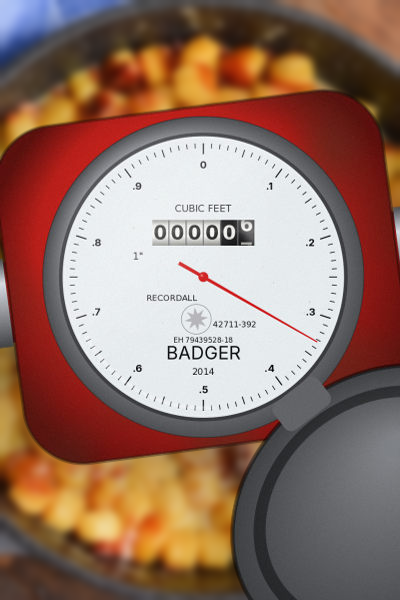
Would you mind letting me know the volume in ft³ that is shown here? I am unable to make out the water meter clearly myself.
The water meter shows 6.33 ft³
